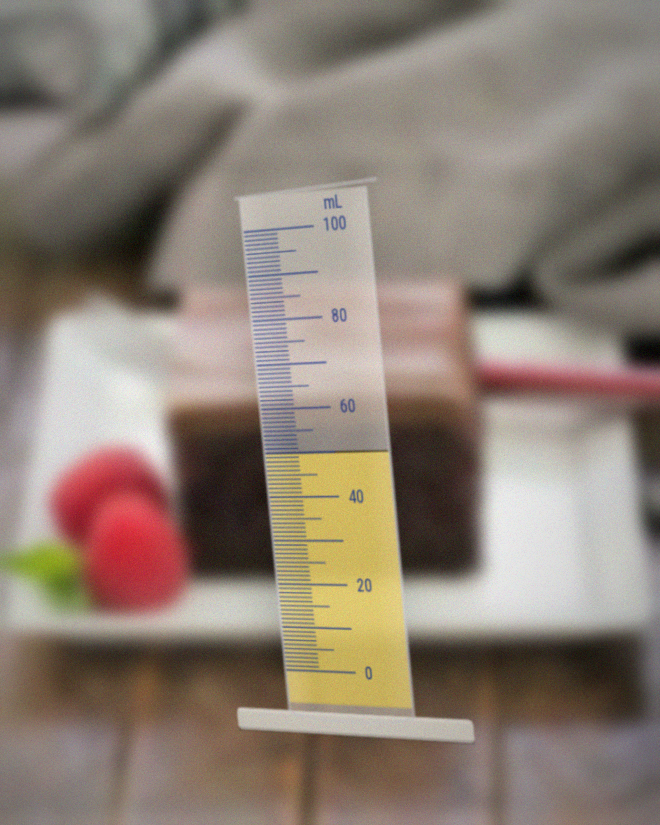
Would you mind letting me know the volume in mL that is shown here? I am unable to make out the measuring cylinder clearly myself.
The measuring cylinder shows 50 mL
